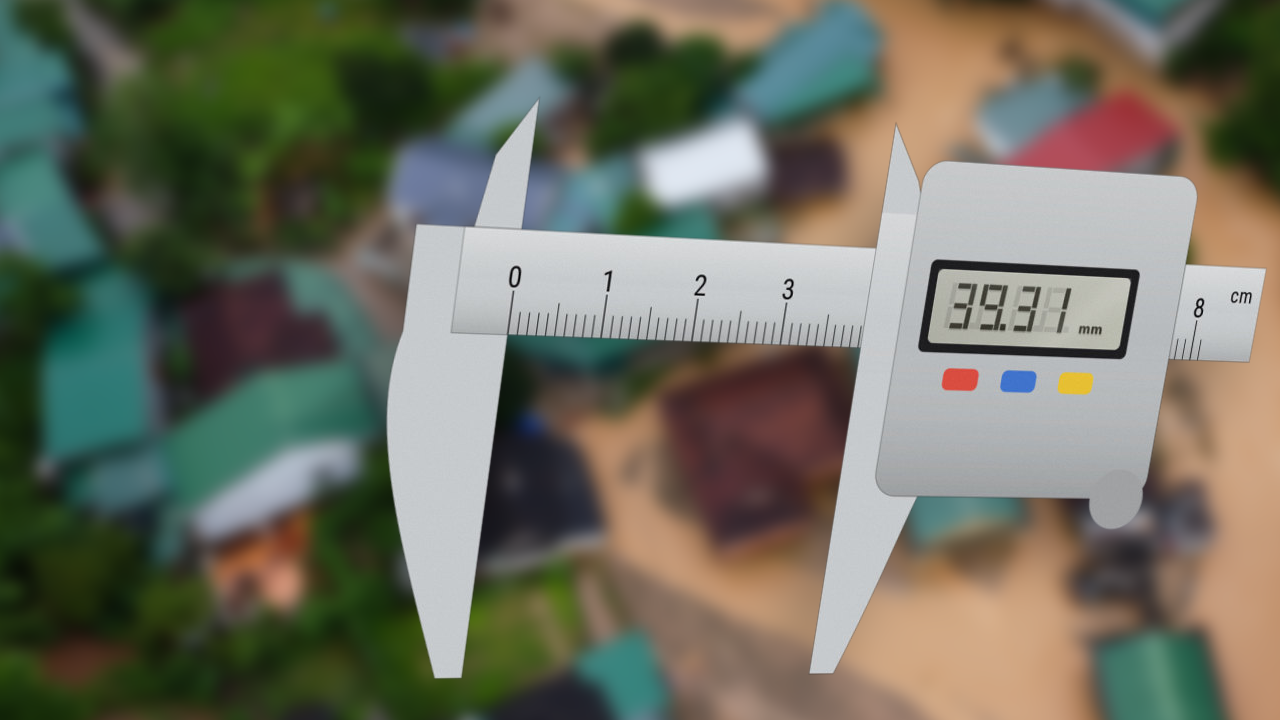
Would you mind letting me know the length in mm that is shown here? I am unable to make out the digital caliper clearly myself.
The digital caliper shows 39.31 mm
